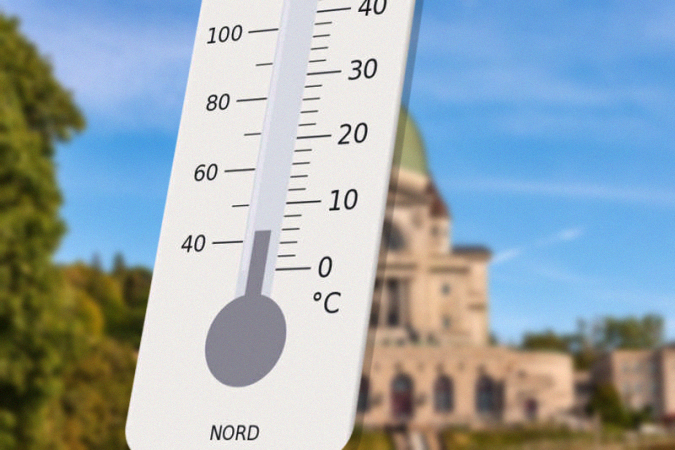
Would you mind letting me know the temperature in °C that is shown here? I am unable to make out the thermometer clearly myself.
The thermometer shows 6 °C
